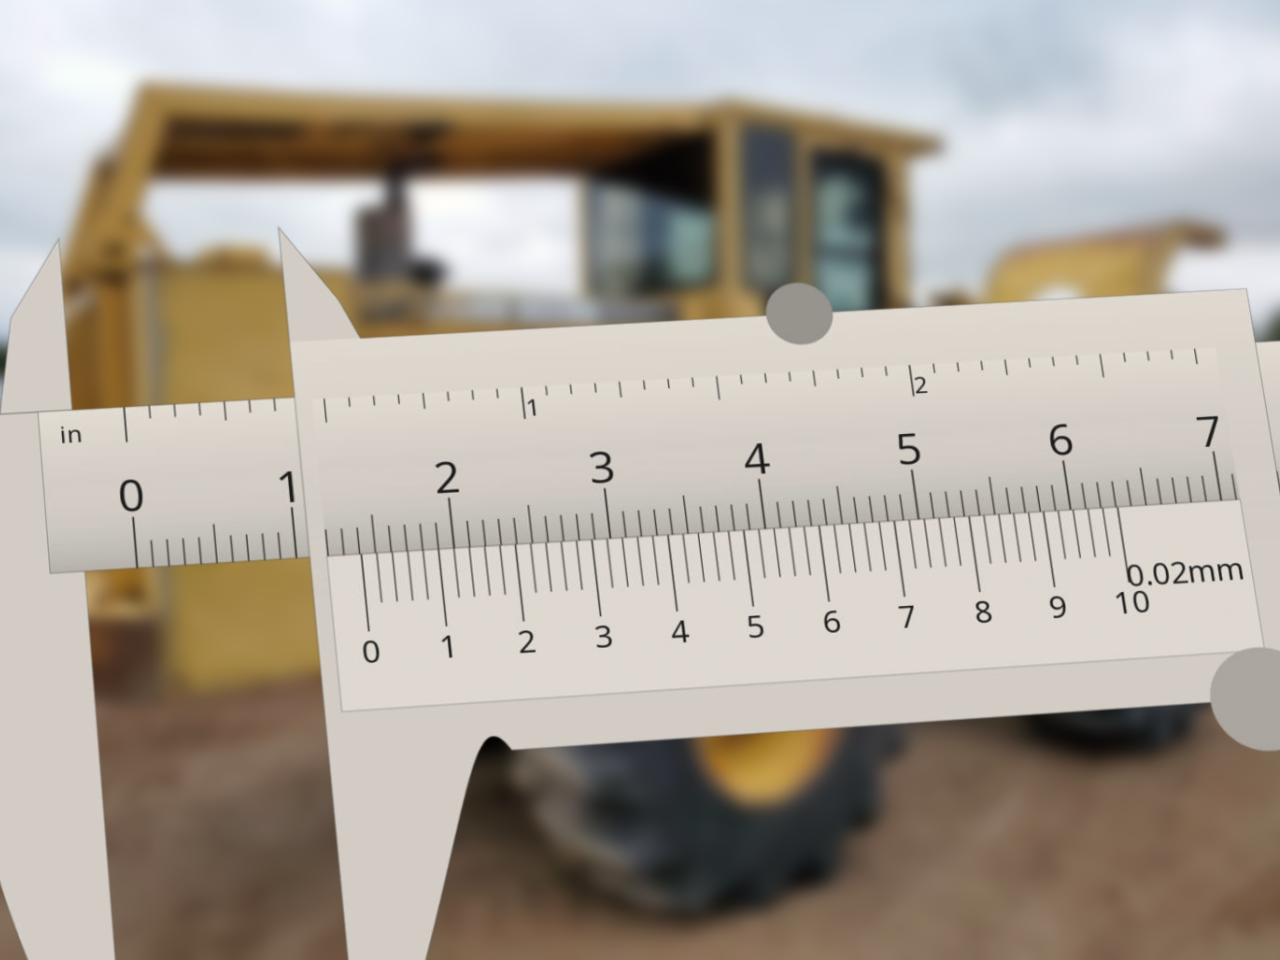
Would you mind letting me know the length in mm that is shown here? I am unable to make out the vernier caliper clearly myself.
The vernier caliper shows 14.1 mm
